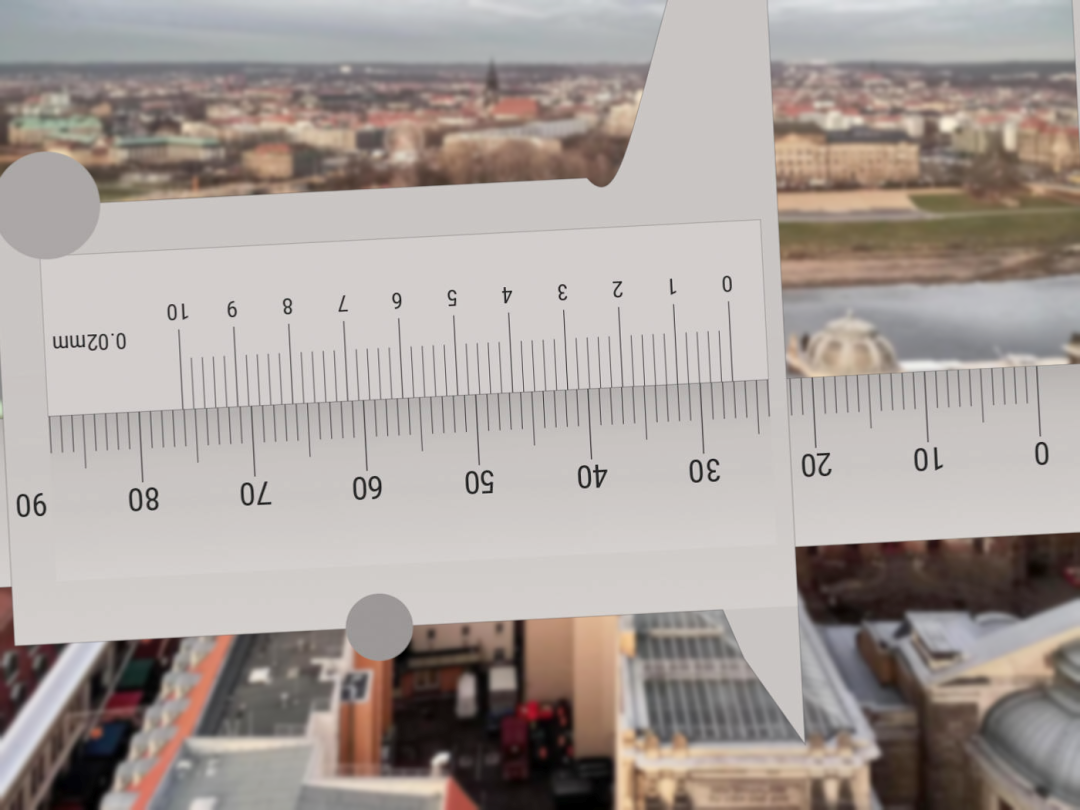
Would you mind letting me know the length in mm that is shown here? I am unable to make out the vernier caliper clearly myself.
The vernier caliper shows 27.1 mm
